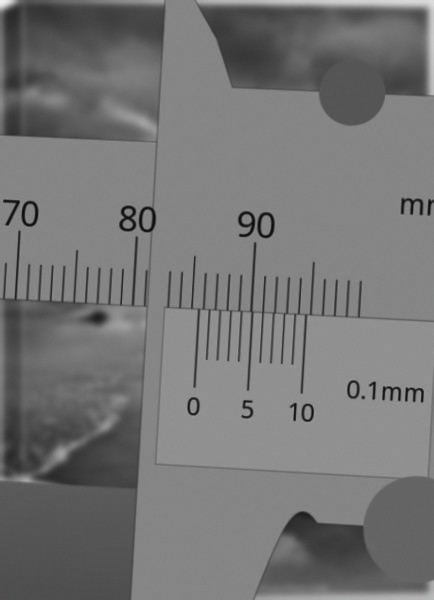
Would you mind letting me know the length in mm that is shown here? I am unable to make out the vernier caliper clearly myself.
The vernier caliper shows 85.6 mm
